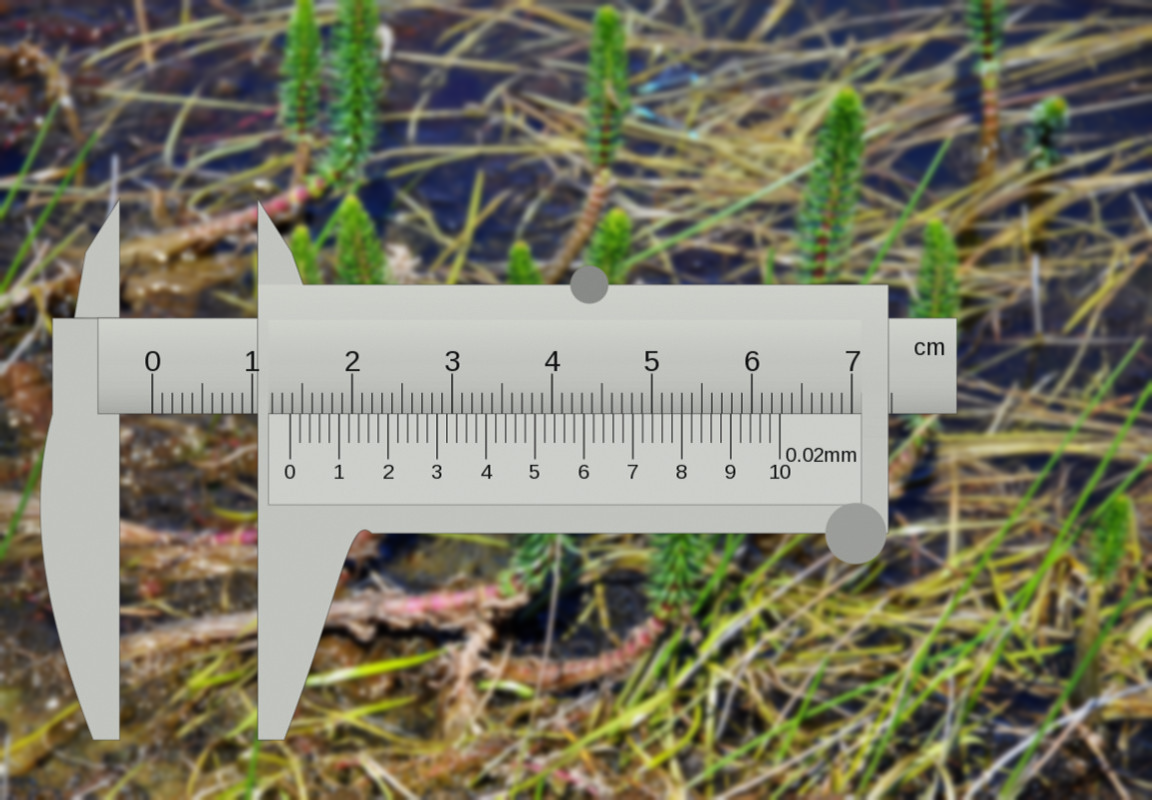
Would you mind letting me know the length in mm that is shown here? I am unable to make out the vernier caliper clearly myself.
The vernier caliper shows 13.8 mm
